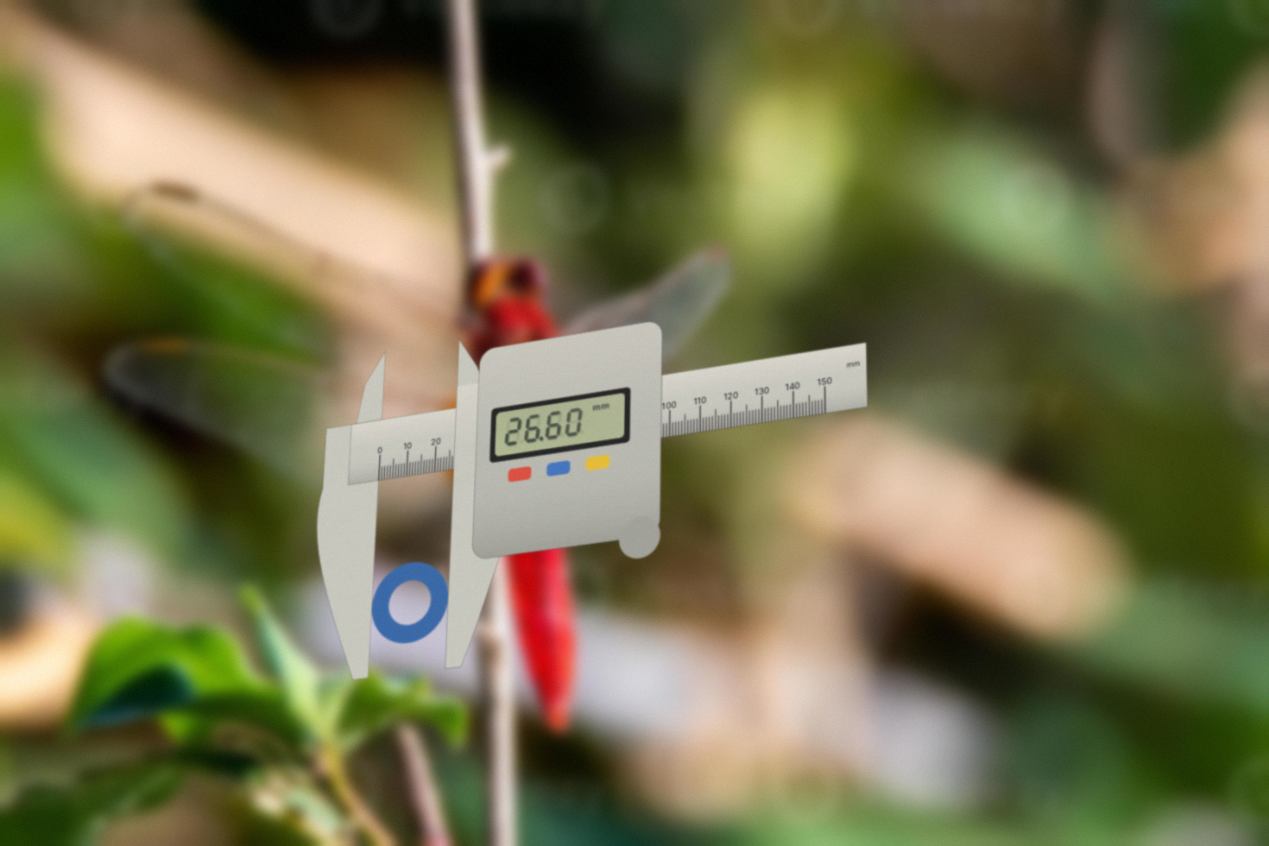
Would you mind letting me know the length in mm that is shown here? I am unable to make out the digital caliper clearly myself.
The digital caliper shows 26.60 mm
